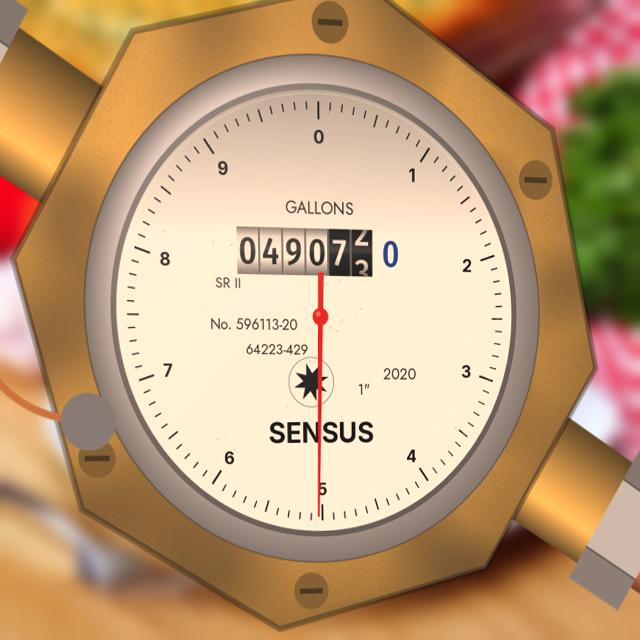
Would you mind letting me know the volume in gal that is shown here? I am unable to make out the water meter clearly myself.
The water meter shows 490725.0 gal
